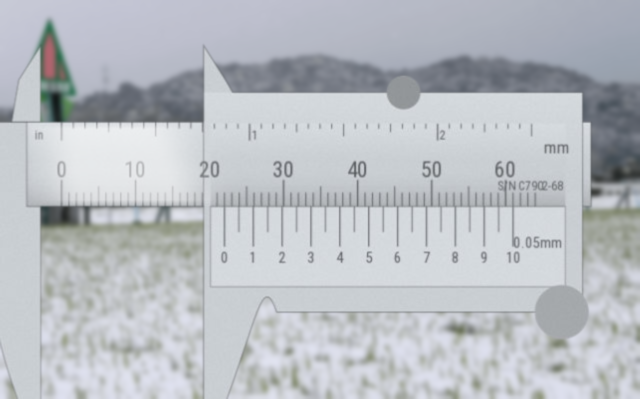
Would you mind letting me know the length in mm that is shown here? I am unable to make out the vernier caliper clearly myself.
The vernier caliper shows 22.0 mm
